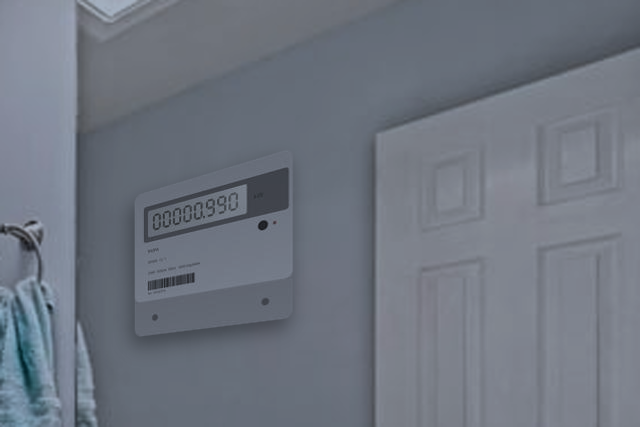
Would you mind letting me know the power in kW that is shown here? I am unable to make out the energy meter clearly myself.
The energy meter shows 0.990 kW
